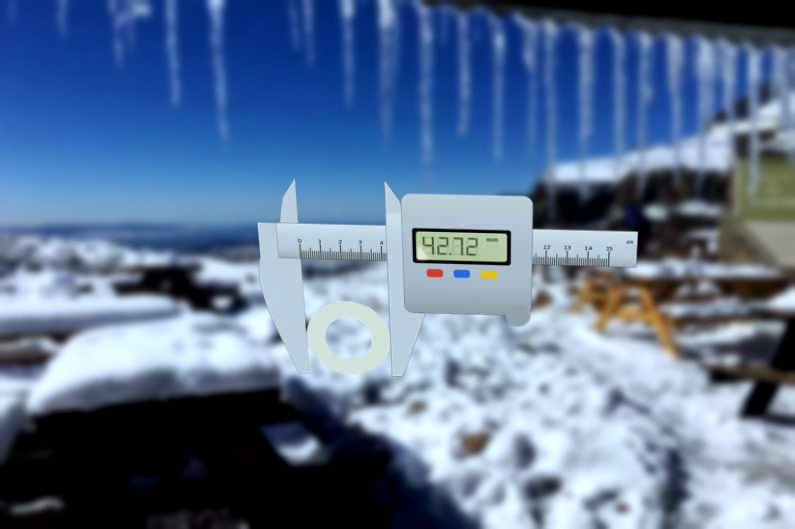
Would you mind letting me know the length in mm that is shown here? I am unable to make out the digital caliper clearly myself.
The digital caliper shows 42.72 mm
